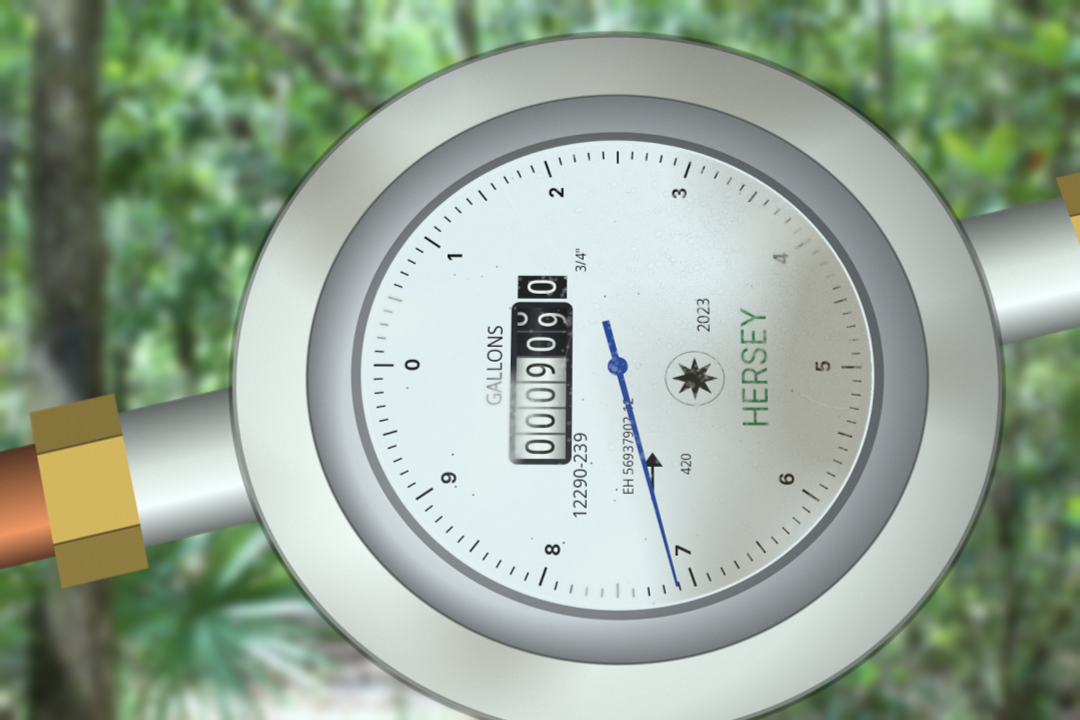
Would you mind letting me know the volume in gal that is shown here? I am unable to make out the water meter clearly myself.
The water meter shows 9087.1 gal
